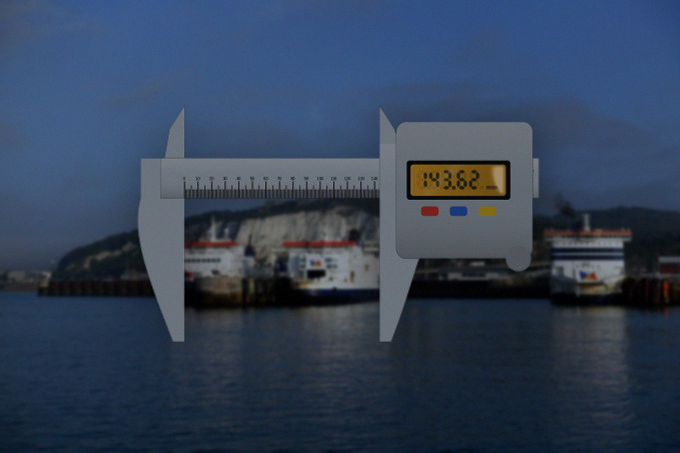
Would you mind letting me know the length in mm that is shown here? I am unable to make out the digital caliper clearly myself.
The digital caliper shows 143.62 mm
